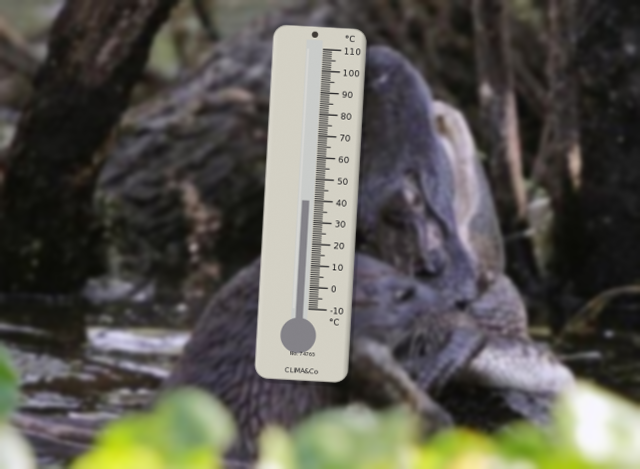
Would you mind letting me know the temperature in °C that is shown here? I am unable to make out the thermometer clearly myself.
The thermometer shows 40 °C
